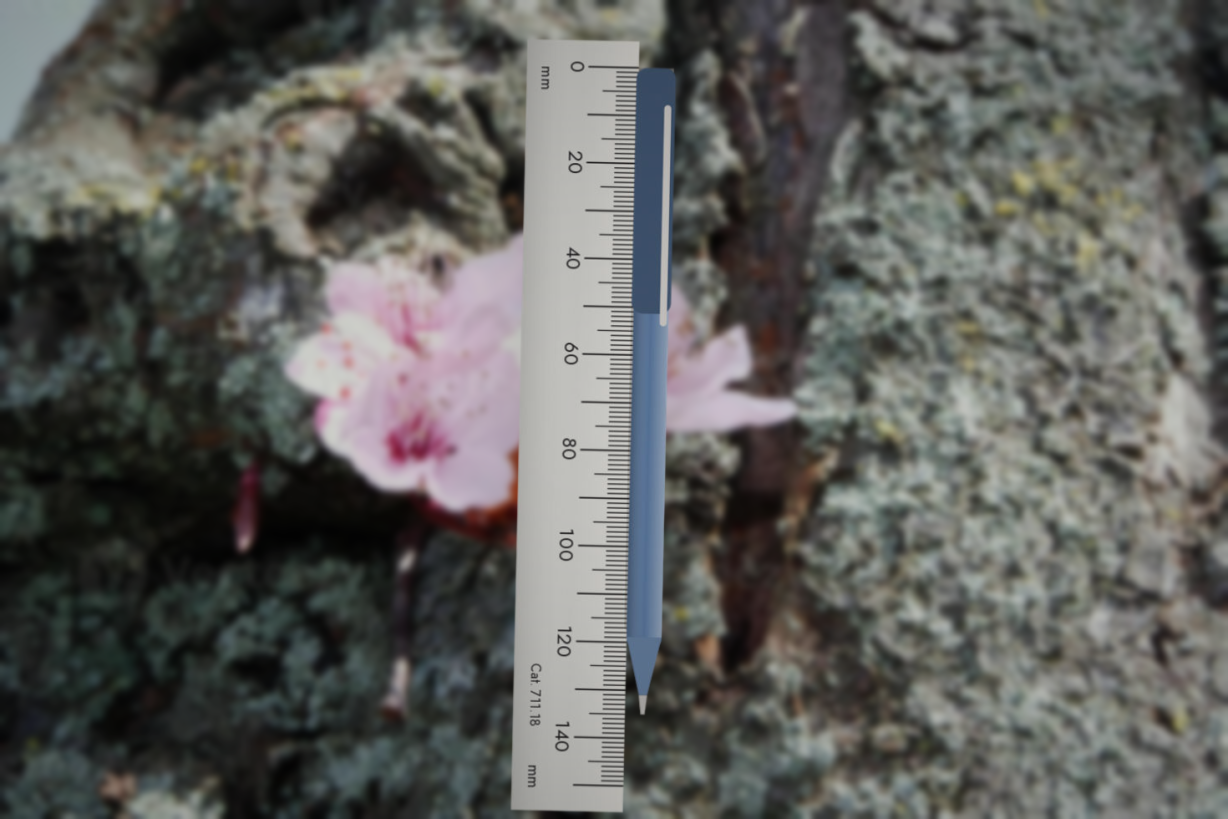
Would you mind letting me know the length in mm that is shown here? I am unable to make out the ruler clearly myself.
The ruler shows 135 mm
